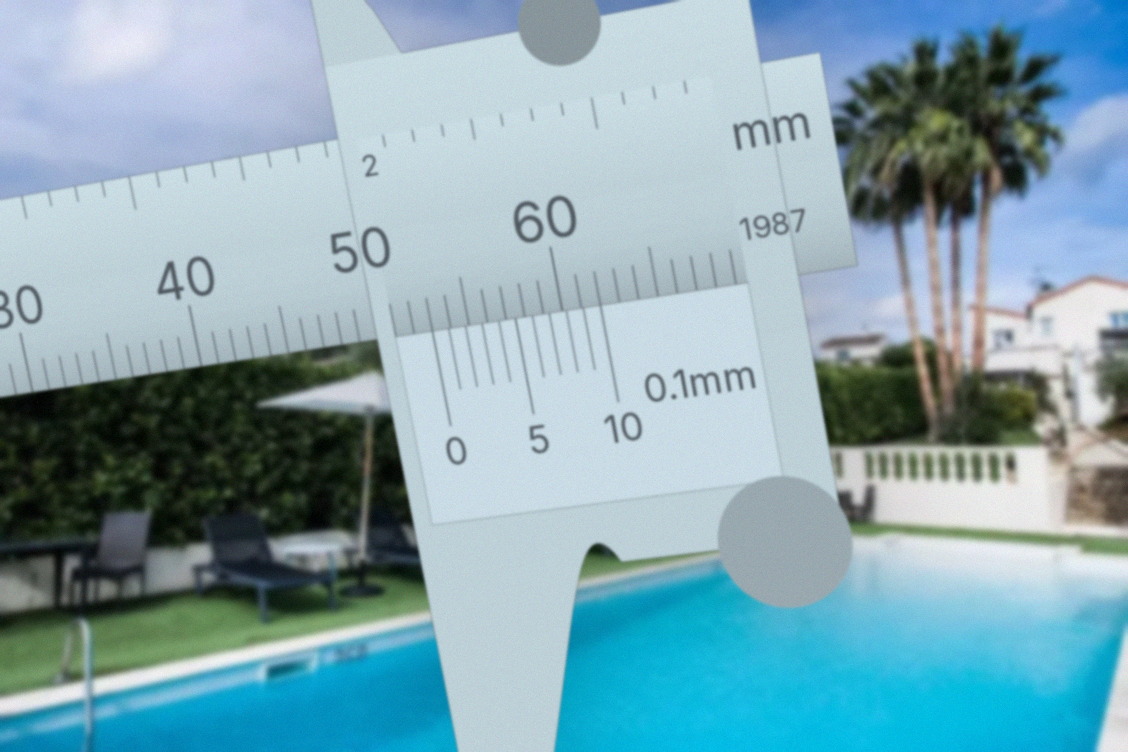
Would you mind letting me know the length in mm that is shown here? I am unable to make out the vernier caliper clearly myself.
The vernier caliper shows 53.0 mm
